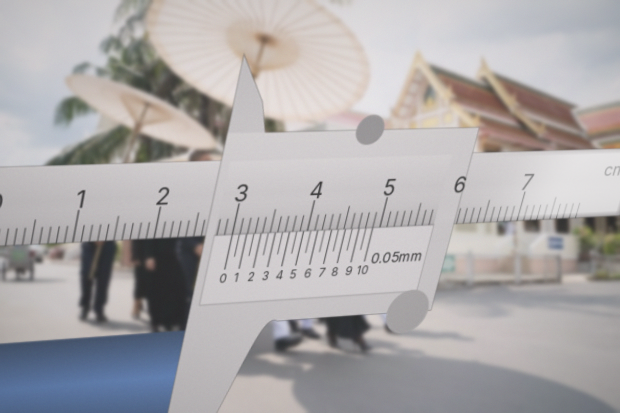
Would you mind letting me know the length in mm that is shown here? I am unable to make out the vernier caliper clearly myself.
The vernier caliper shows 30.0 mm
